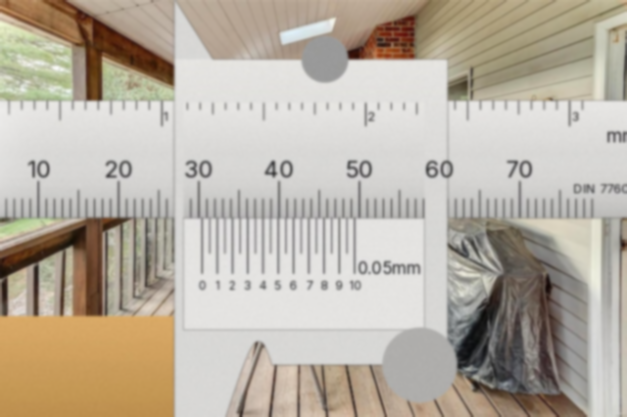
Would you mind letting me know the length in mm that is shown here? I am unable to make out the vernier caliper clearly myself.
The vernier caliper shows 30.4 mm
